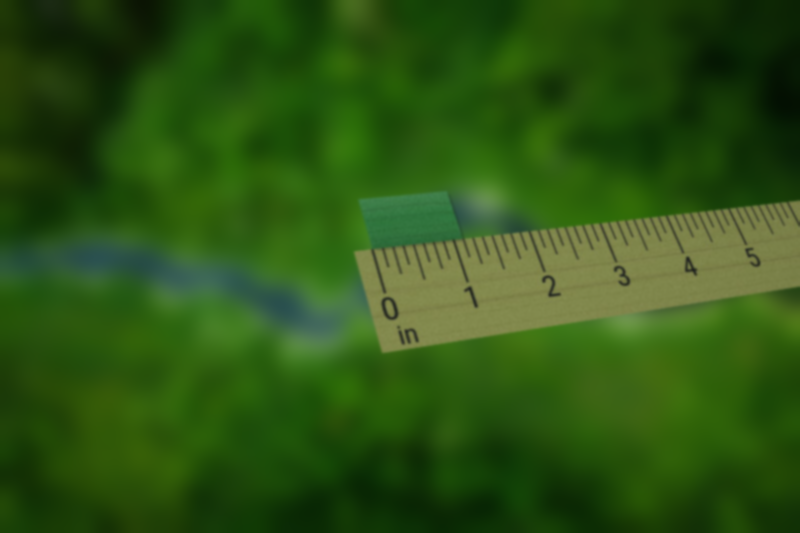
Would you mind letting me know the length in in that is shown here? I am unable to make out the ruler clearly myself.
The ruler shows 1.125 in
